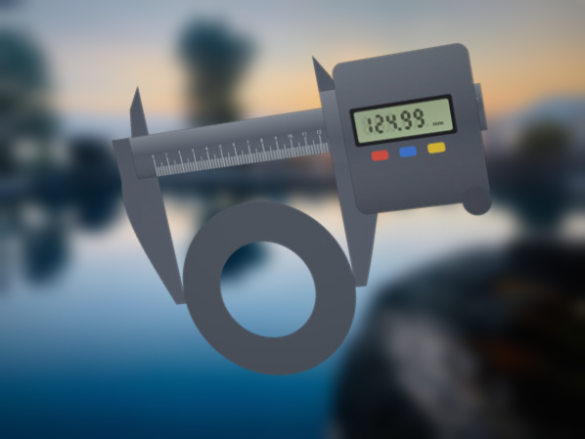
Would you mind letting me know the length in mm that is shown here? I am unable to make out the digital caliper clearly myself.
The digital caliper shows 124.99 mm
